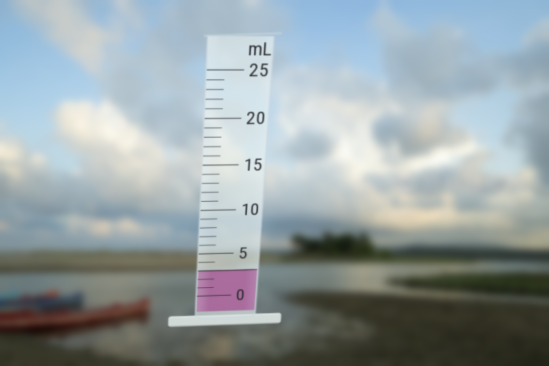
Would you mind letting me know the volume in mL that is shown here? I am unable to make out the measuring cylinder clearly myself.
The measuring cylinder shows 3 mL
